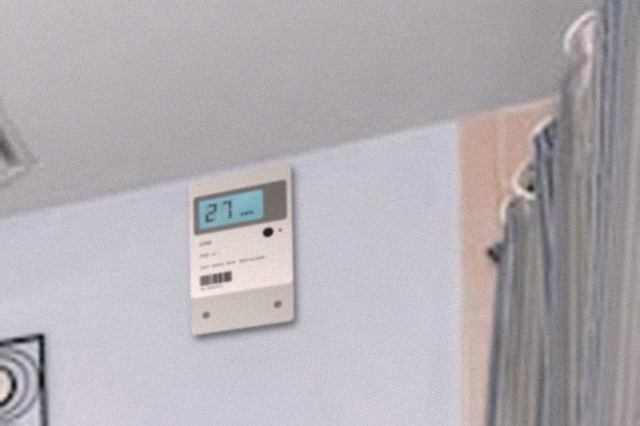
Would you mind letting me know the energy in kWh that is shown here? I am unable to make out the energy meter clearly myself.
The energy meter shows 27 kWh
